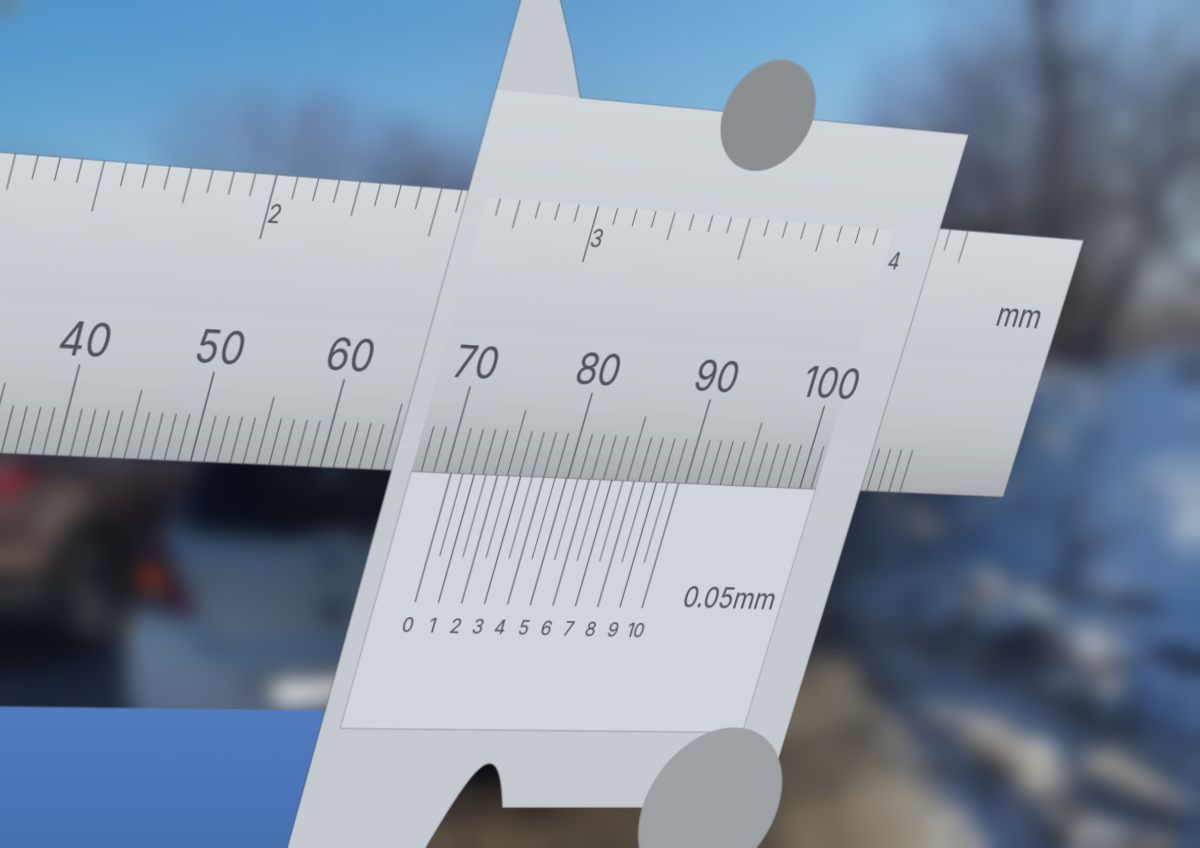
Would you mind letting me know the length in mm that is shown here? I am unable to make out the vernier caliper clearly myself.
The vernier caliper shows 70.4 mm
